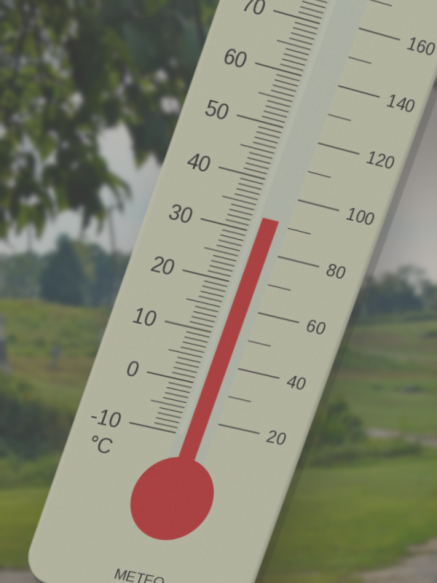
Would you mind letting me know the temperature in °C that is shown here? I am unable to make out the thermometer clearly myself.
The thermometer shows 33 °C
